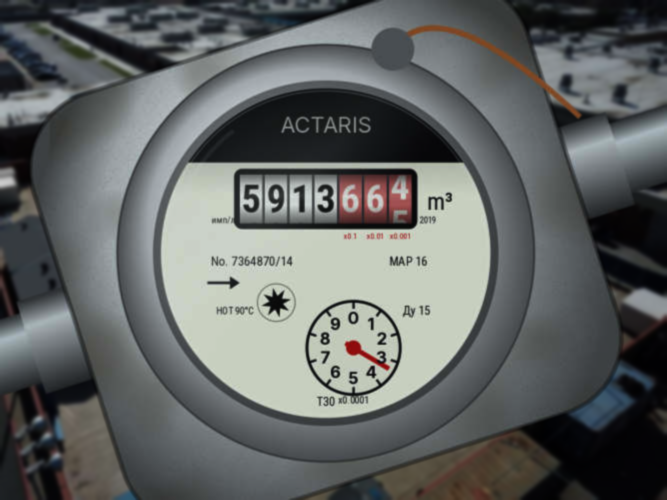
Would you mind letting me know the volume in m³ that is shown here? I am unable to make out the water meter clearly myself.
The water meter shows 5913.6643 m³
